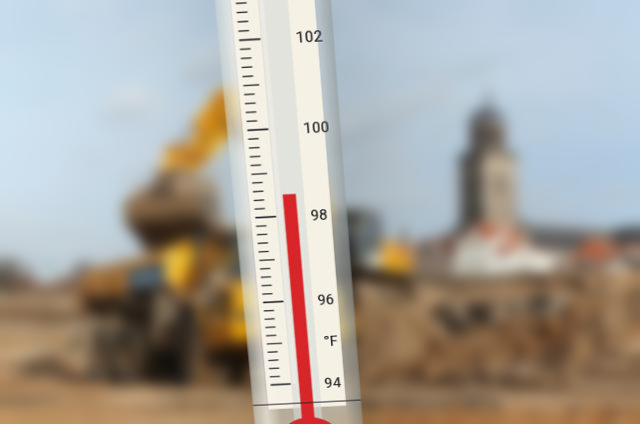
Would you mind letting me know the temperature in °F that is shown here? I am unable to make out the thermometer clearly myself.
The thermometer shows 98.5 °F
